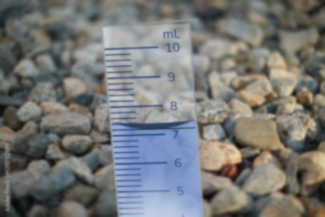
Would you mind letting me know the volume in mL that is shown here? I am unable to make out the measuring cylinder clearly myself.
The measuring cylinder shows 7.2 mL
